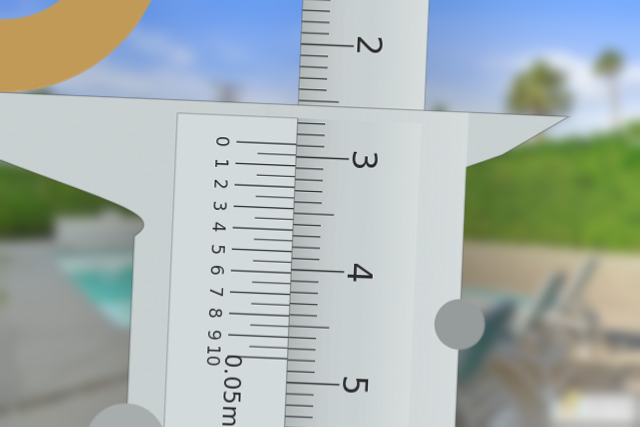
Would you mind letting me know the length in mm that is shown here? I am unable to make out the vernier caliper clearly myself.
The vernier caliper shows 28.9 mm
